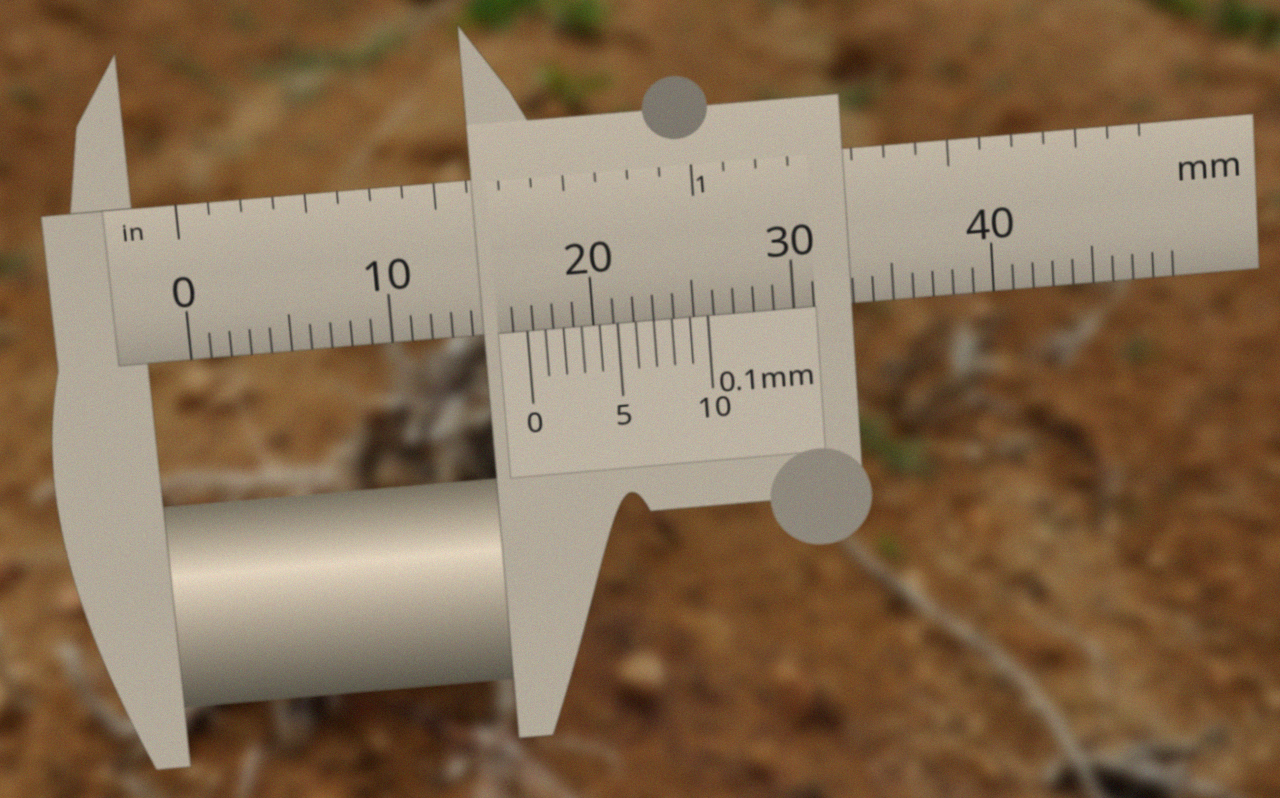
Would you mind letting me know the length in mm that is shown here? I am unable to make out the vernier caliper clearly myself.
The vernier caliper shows 16.7 mm
